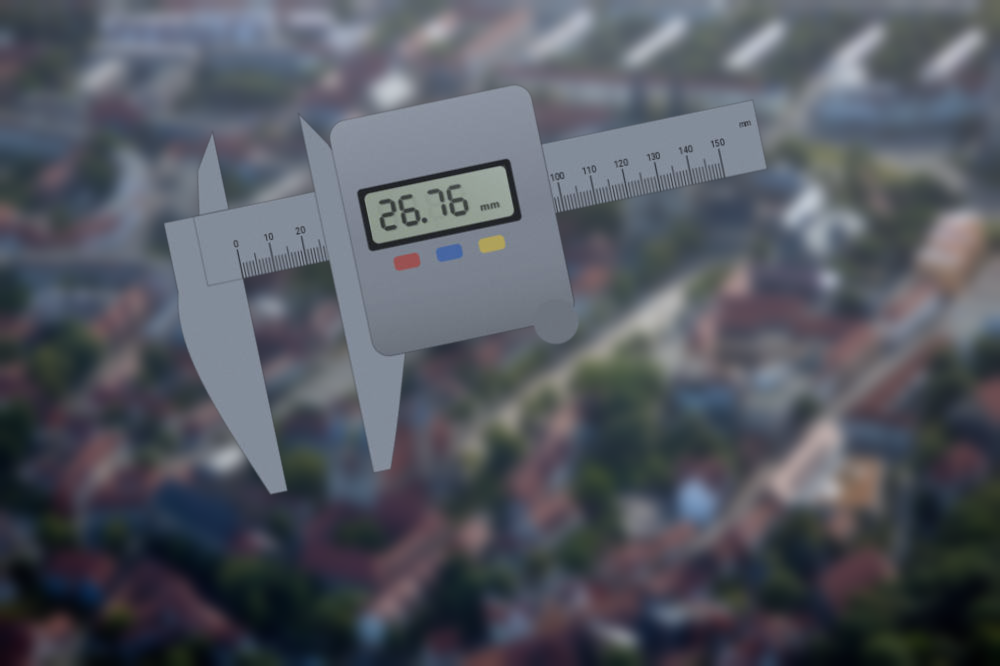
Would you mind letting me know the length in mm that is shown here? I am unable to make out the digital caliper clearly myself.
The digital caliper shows 26.76 mm
